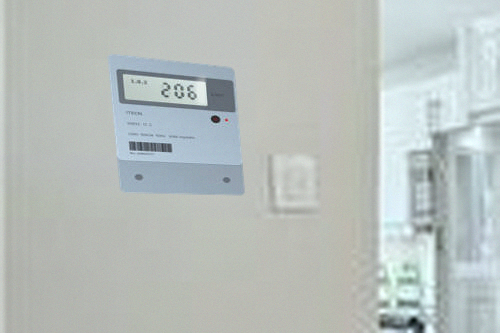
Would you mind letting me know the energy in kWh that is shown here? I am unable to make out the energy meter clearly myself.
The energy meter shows 206 kWh
